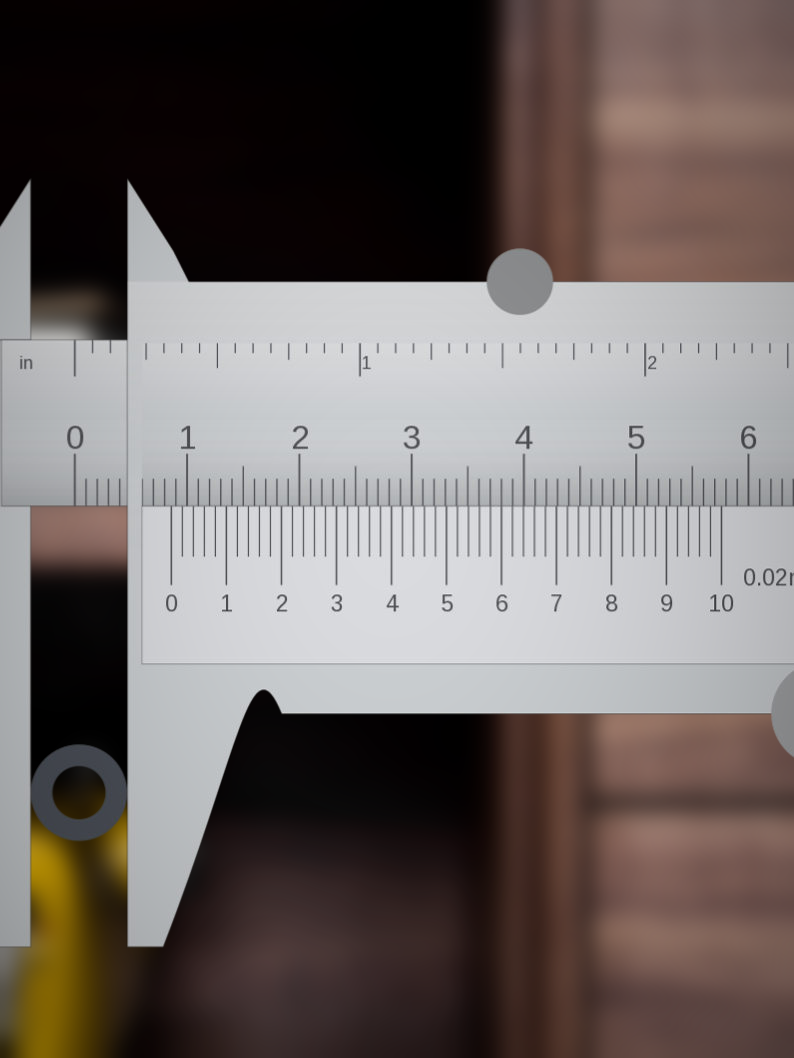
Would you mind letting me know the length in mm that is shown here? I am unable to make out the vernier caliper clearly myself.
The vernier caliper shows 8.6 mm
